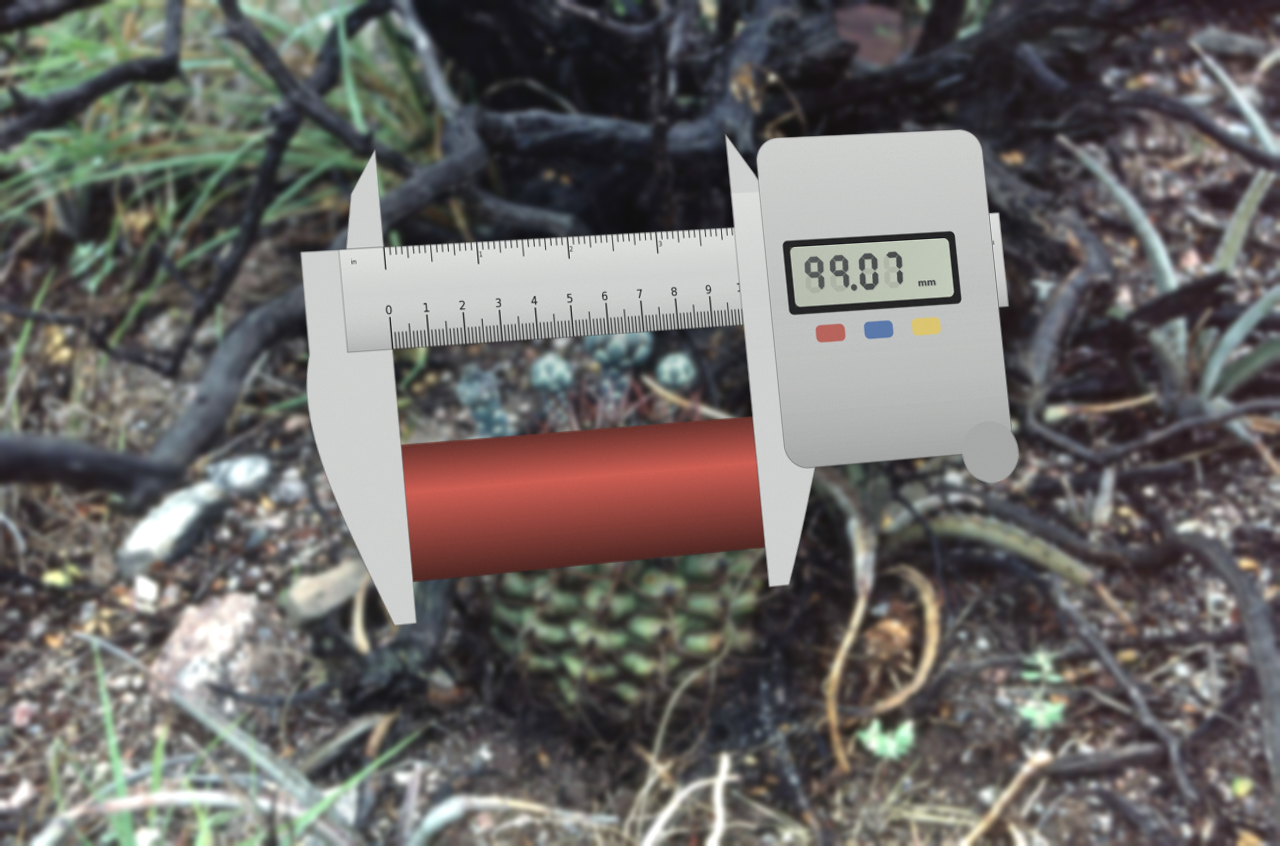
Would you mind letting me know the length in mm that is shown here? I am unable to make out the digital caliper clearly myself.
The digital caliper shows 99.07 mm
